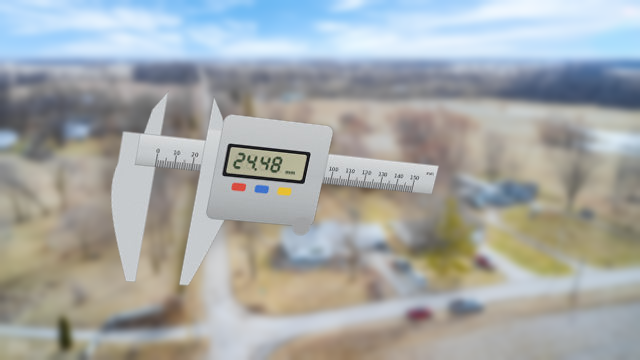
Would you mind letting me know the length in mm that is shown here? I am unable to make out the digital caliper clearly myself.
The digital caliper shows 24.48 mm
